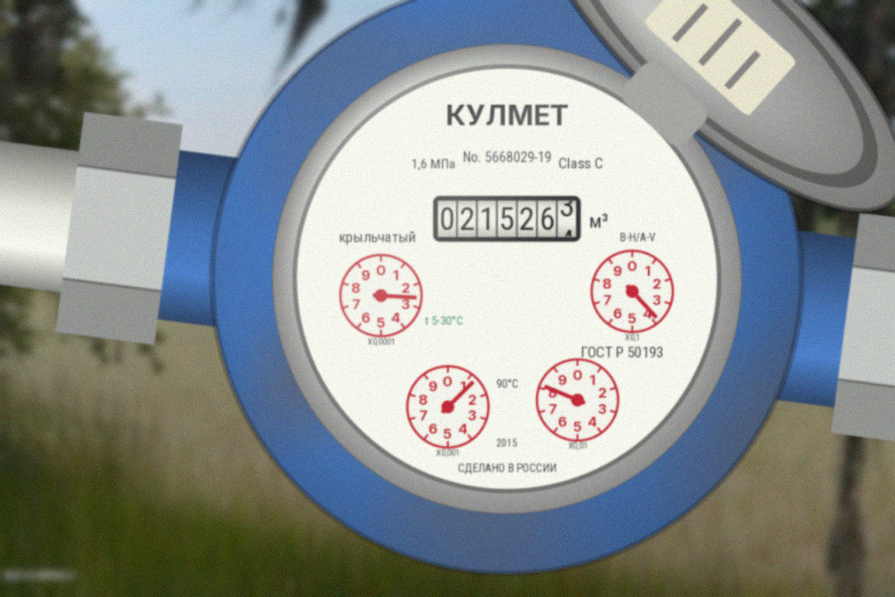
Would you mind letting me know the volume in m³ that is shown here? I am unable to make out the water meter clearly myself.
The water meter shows 215263.3812 m³
